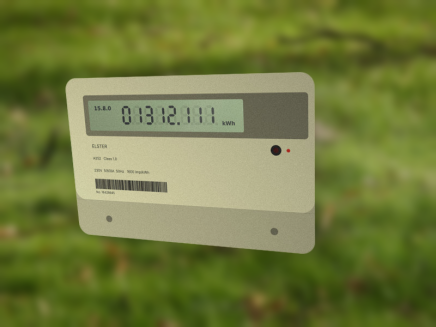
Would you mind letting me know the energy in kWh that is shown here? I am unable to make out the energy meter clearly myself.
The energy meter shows 1312.111 kWh
